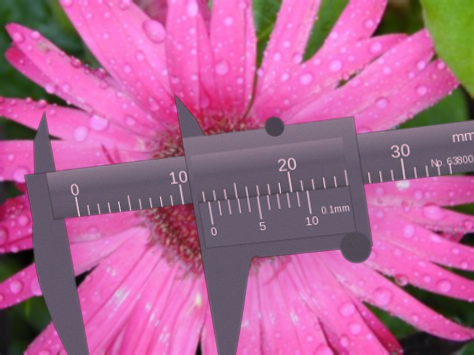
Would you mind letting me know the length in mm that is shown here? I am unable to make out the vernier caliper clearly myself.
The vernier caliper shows 12.4 mm
